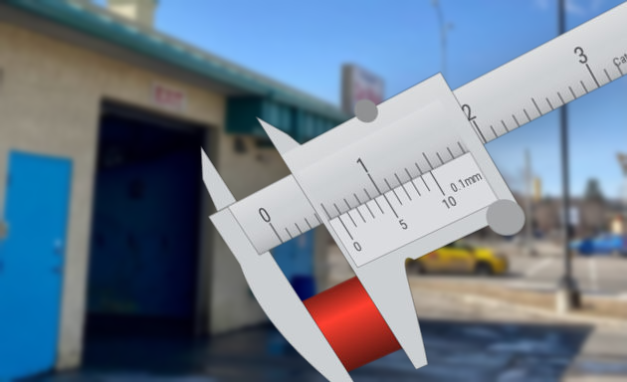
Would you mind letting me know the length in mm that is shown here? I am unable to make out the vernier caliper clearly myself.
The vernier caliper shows 5.7 mm
